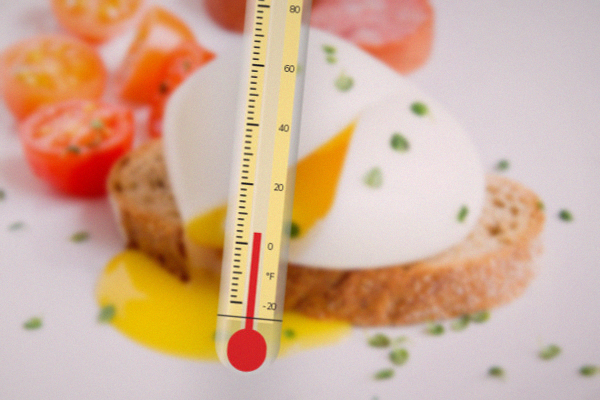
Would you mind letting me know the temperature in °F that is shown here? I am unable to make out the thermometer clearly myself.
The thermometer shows 4 °F
